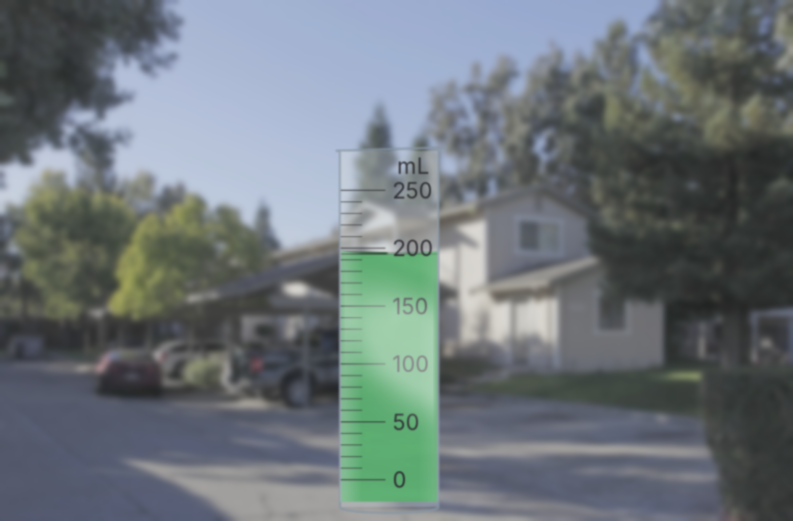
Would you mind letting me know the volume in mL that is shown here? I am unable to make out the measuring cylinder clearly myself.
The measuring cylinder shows 195 mL
